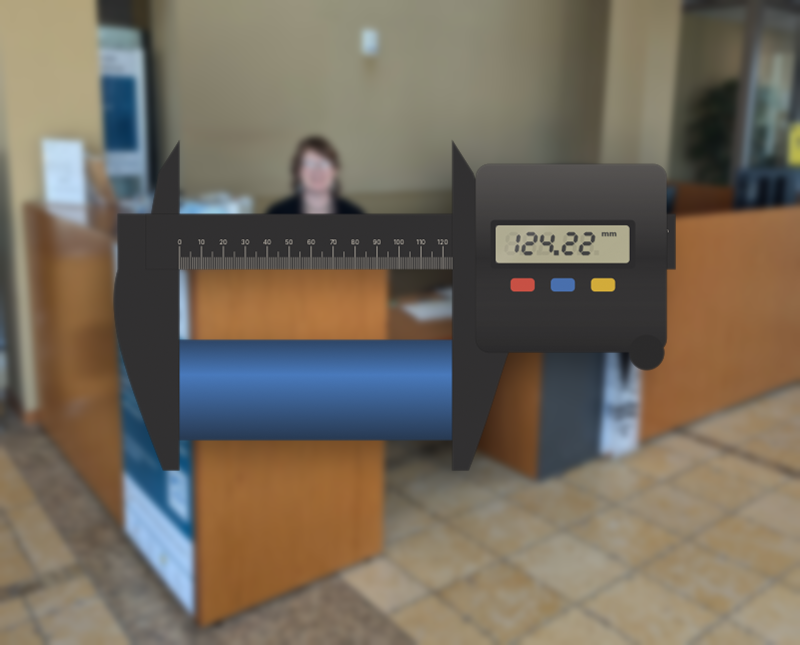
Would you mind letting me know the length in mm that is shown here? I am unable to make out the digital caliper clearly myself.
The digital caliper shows 124.22 mm
